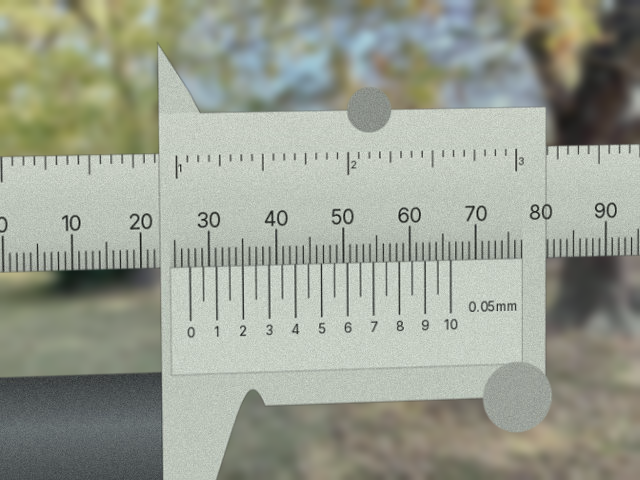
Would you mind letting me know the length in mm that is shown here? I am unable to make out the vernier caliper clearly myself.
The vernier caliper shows 27.2 mm
